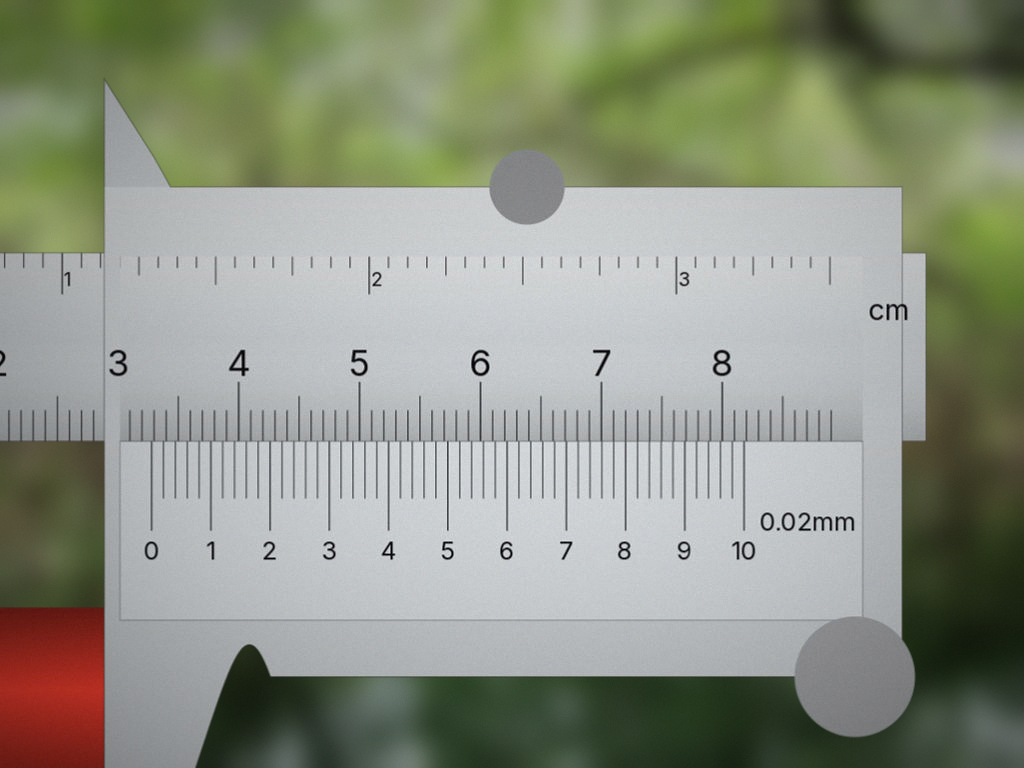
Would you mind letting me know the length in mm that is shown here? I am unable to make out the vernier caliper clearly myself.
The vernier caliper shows 32.8 mm
